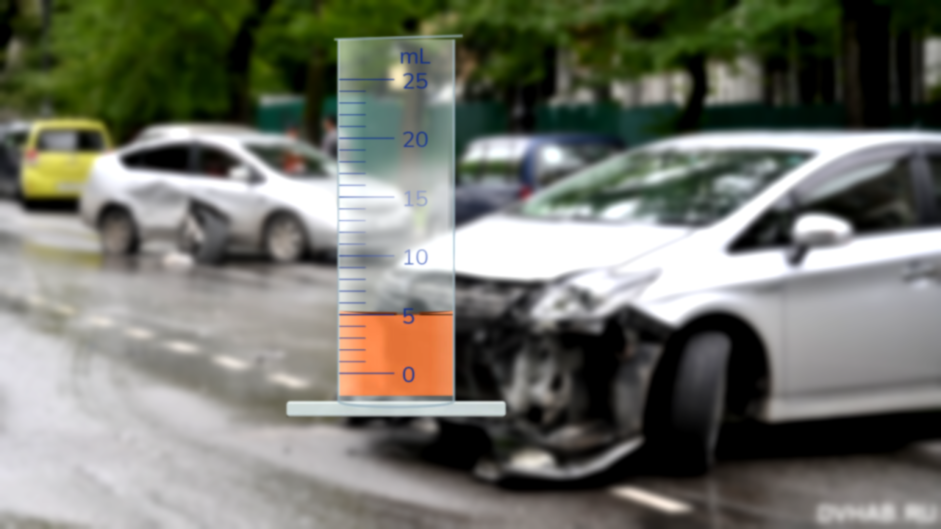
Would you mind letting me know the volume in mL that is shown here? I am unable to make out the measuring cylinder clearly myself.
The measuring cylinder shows 5 mL
